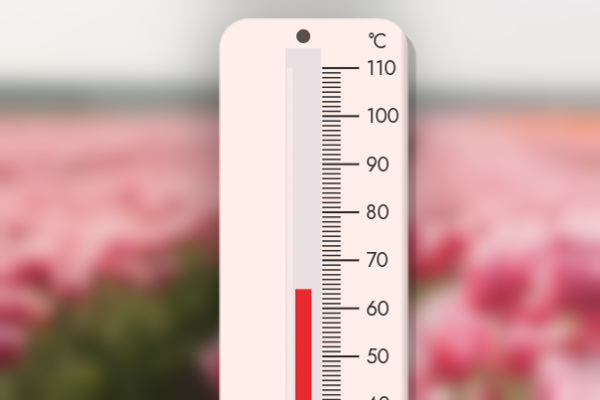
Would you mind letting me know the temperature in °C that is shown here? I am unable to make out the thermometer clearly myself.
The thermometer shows 64 °C
